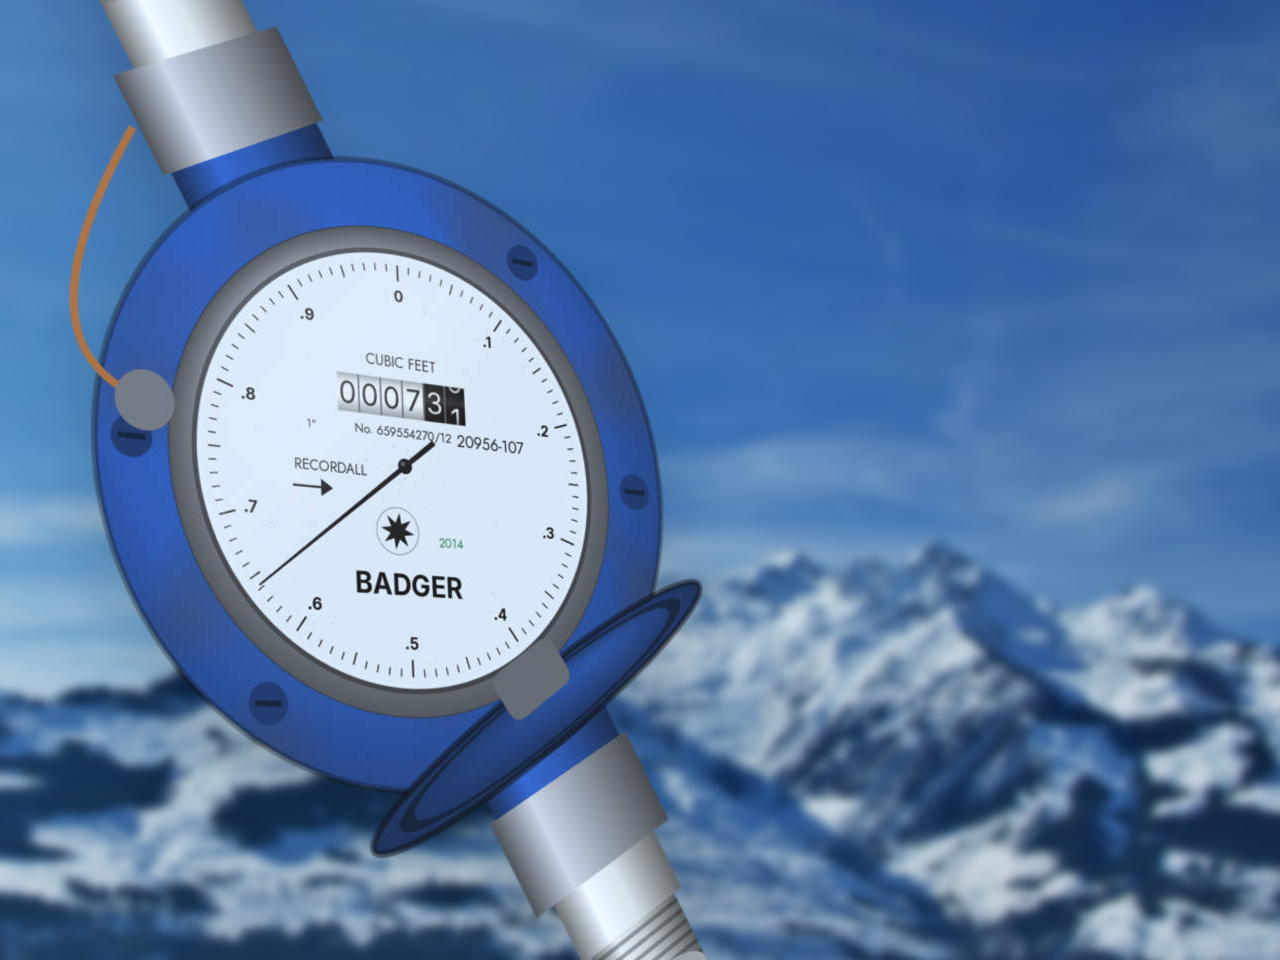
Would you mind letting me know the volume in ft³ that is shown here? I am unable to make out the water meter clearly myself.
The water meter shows 730.64 ft³
